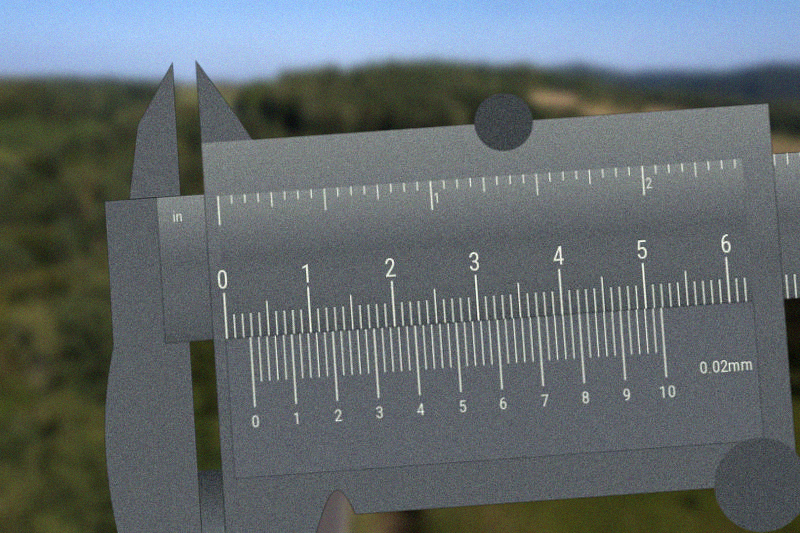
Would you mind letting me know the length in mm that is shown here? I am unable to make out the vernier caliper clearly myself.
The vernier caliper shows 2.8 mm
